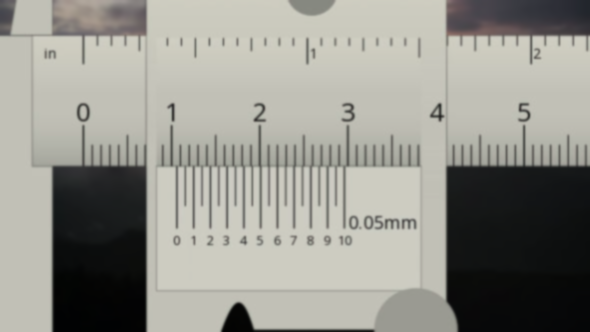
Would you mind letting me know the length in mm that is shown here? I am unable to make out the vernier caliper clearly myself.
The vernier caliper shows 10.6 mm
